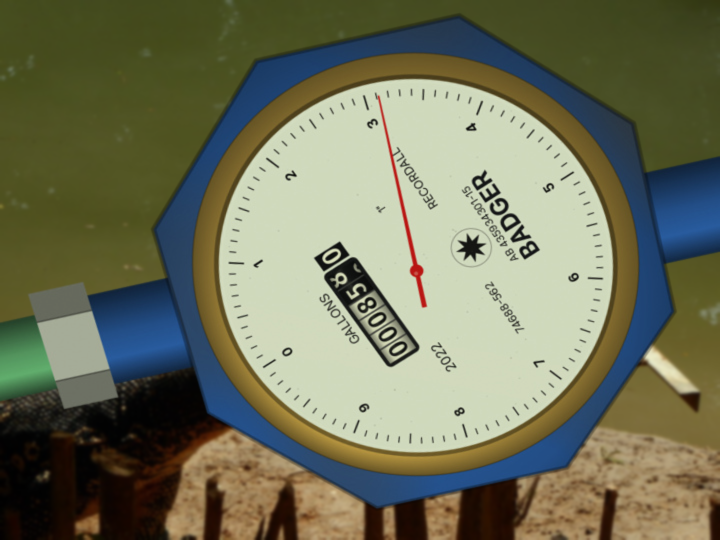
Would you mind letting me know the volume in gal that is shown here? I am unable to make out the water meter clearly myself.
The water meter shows 8583.1 gal
